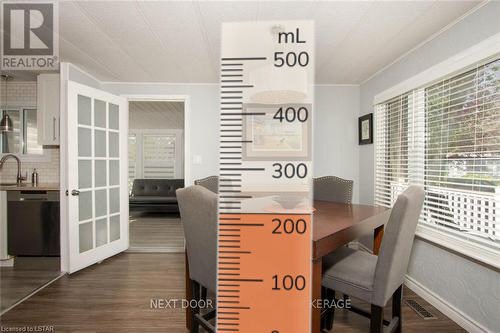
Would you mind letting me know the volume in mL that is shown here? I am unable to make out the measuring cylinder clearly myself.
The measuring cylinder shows 220 mL
